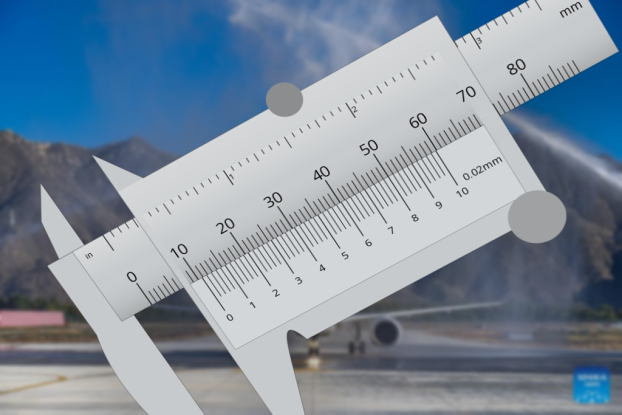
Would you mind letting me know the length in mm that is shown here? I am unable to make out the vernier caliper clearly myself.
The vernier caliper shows 10.8 mm
